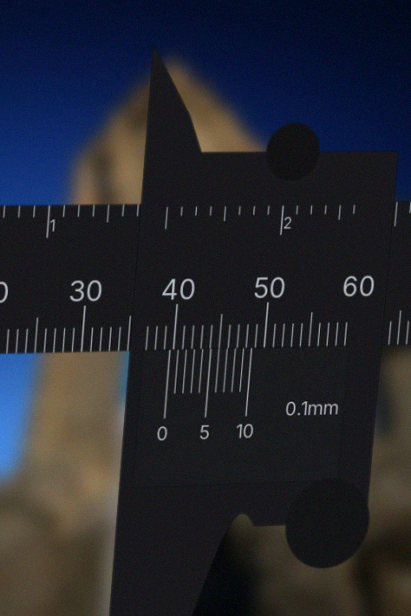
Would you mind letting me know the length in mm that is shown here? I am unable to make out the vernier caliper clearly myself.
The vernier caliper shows 39.6 mm
